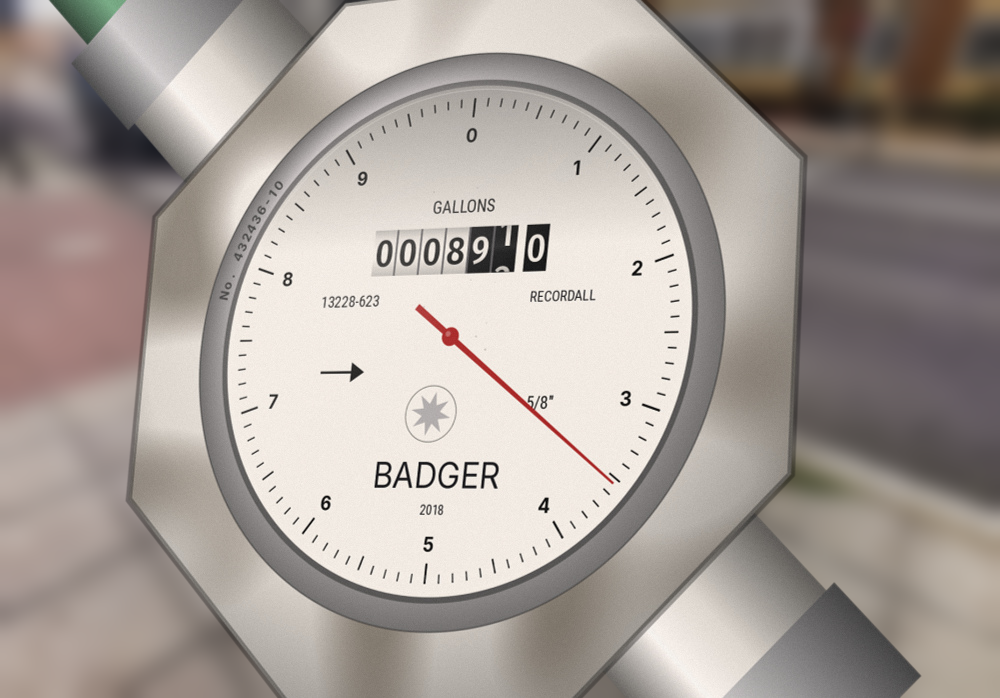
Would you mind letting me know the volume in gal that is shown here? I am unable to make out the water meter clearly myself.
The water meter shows 8913.5 gal
